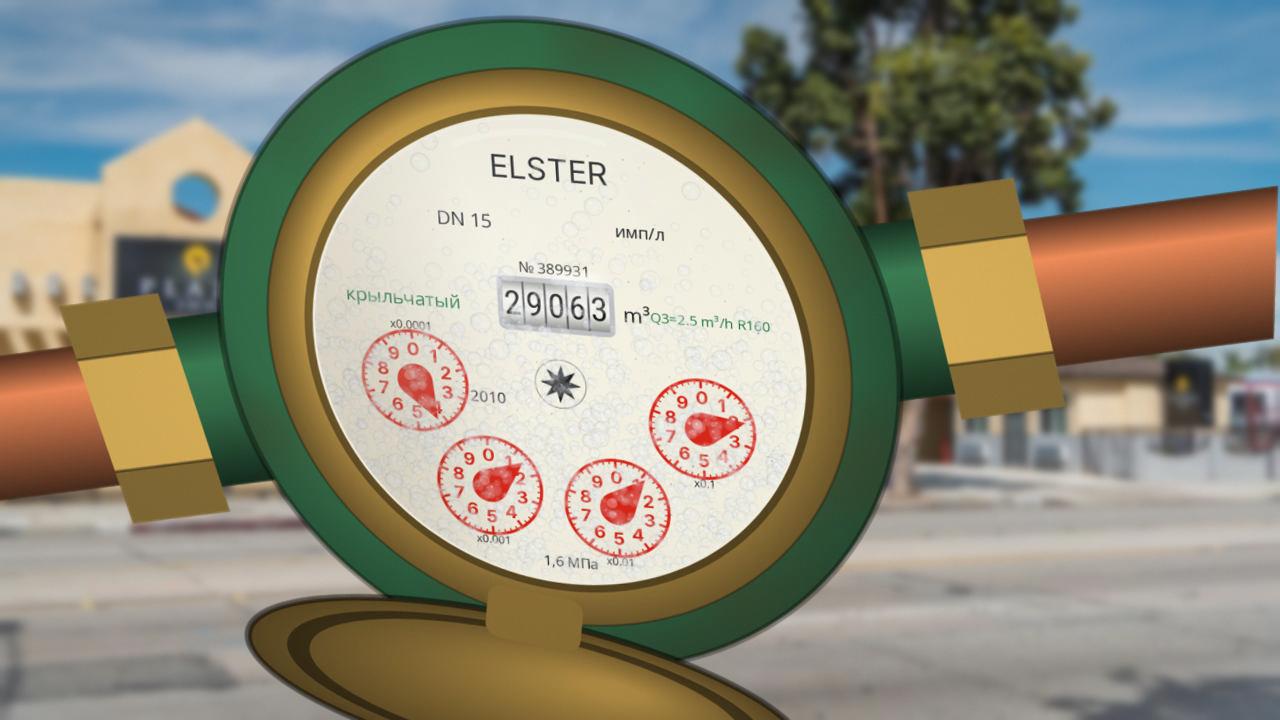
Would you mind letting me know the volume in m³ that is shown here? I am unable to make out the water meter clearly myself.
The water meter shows 29063.2114 m³
